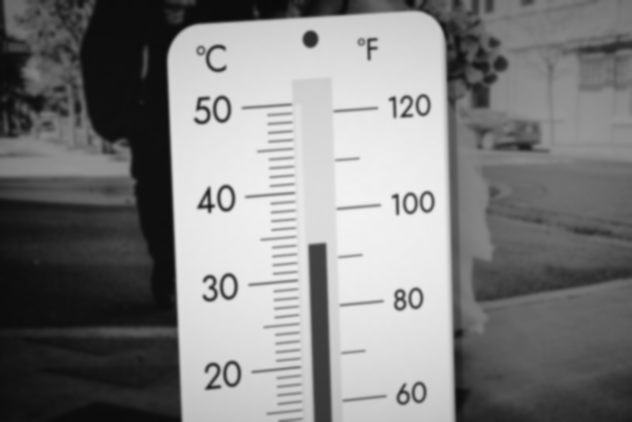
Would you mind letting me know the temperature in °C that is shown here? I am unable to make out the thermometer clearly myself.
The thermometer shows 34 °C
